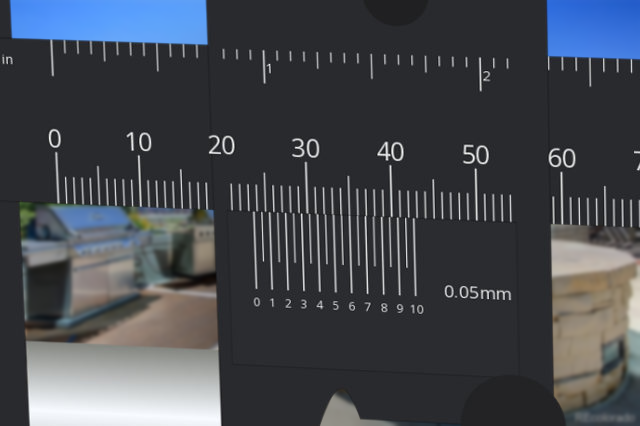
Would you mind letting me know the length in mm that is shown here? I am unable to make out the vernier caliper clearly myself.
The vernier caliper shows 23.6 mm
